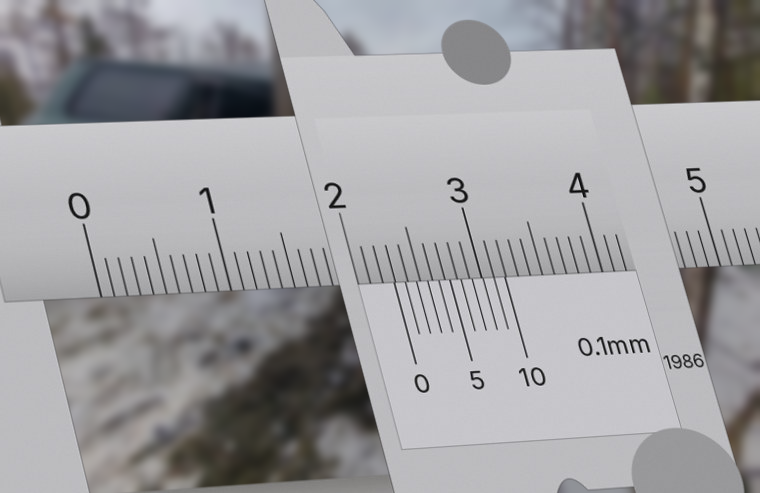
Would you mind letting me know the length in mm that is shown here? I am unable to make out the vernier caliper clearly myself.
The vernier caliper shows 22.9 mm
